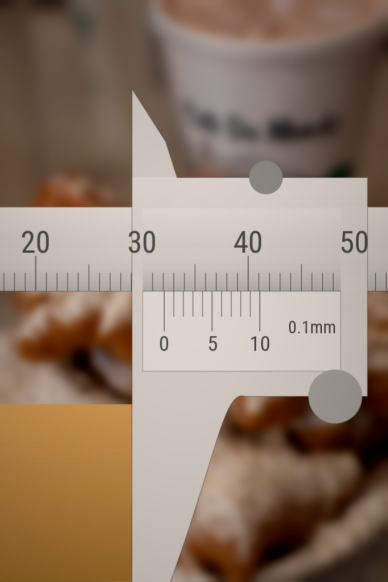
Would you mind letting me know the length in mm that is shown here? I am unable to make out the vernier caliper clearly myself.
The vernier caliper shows 32.1 mm
